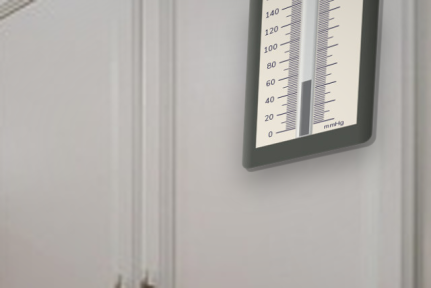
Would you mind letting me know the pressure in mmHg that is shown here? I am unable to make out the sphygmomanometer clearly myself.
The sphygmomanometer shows 50 mmHg
